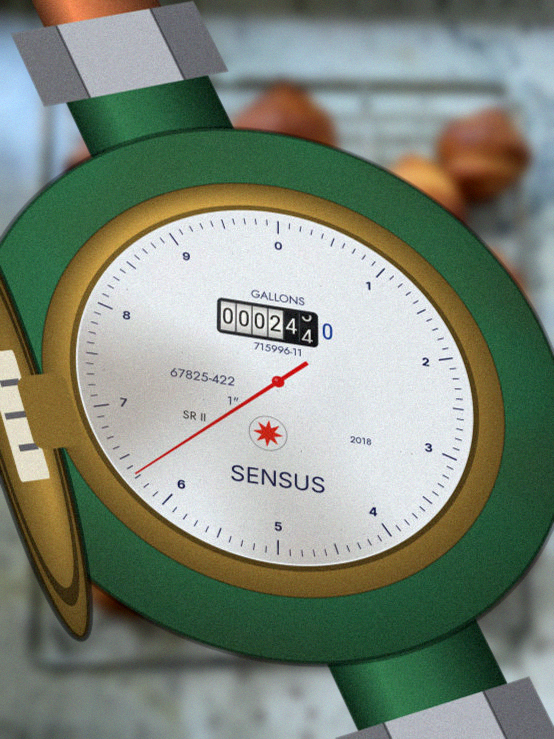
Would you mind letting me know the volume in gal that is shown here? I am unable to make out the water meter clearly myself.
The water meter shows 2436.3 gal
